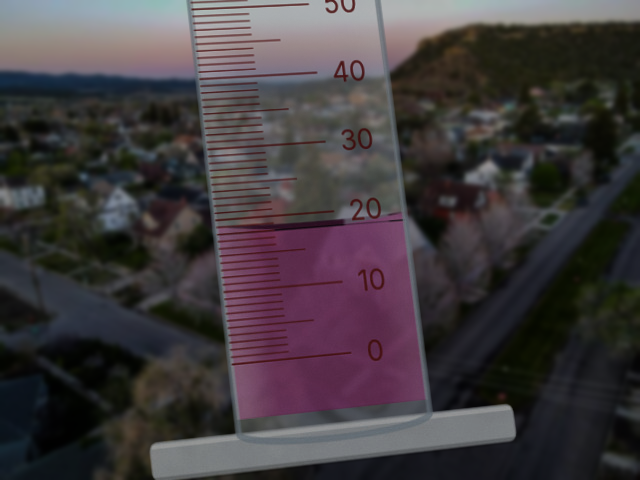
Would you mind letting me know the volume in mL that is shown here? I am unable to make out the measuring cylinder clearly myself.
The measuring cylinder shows 18 mL
